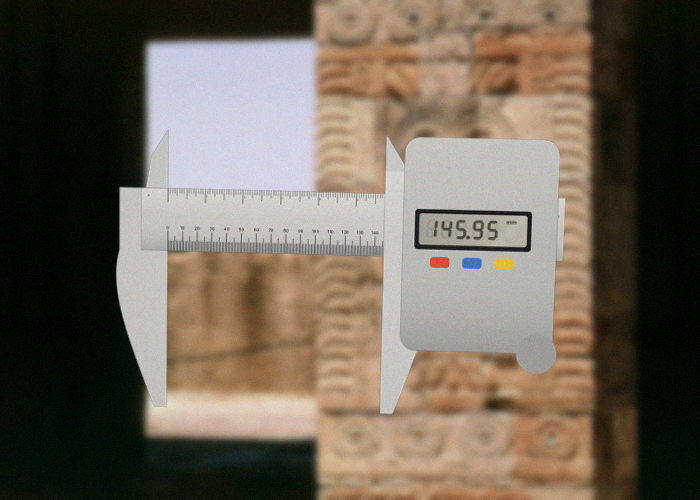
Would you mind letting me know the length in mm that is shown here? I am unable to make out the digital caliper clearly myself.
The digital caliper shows 145.95 mm
